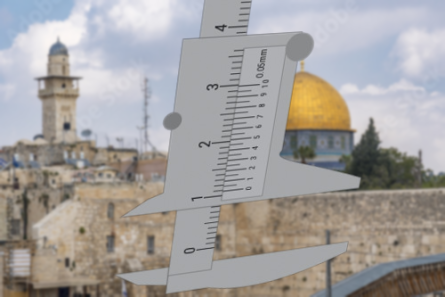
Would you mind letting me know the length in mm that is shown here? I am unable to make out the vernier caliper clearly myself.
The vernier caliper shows 10.8 mm
